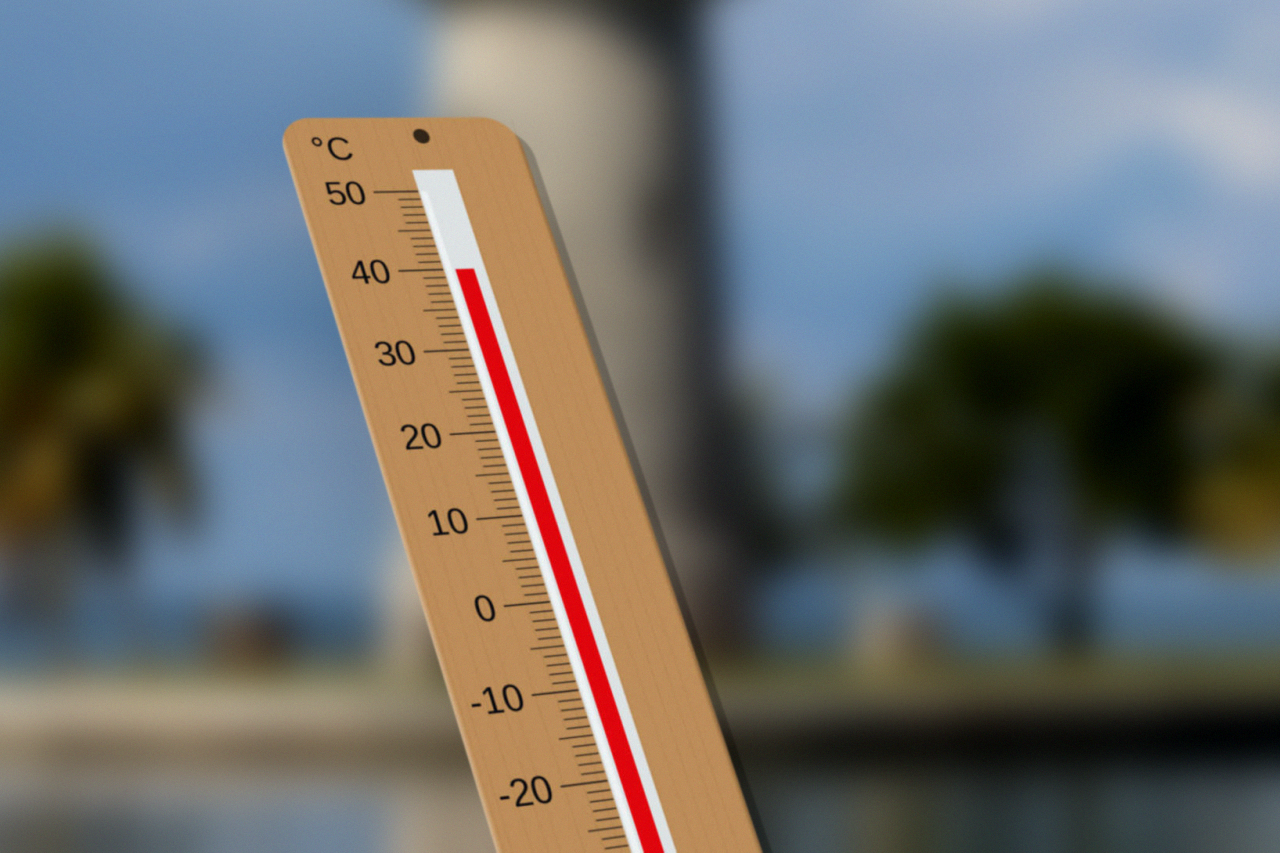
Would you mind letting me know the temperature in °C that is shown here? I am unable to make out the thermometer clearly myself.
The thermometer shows 40 °C
